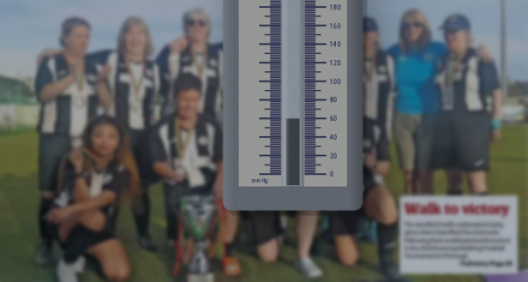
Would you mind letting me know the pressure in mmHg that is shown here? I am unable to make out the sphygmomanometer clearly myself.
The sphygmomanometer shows 60 mmHg
